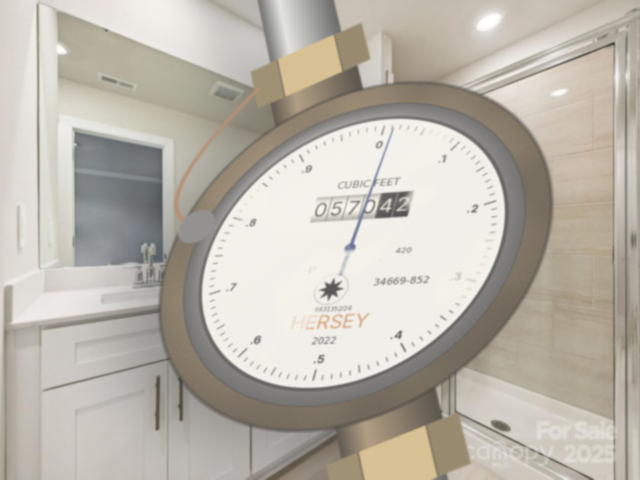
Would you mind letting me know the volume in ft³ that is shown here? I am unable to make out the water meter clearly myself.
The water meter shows 57042.01 ft³
